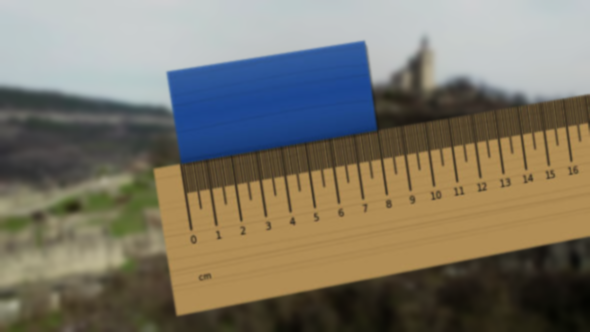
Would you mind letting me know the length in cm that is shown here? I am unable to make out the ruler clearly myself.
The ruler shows 8 cm
